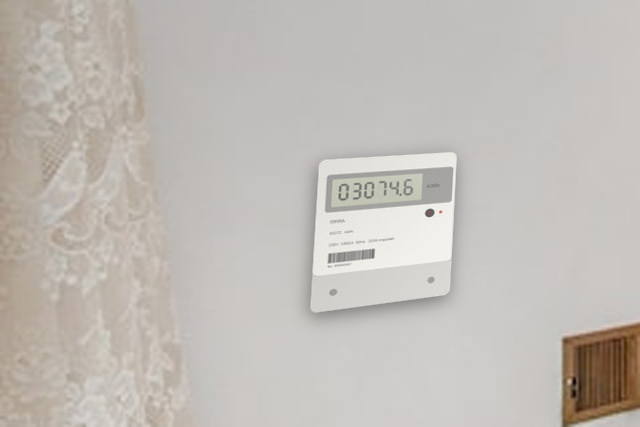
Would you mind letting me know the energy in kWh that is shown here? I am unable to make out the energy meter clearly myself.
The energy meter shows 3074.6 kWh
